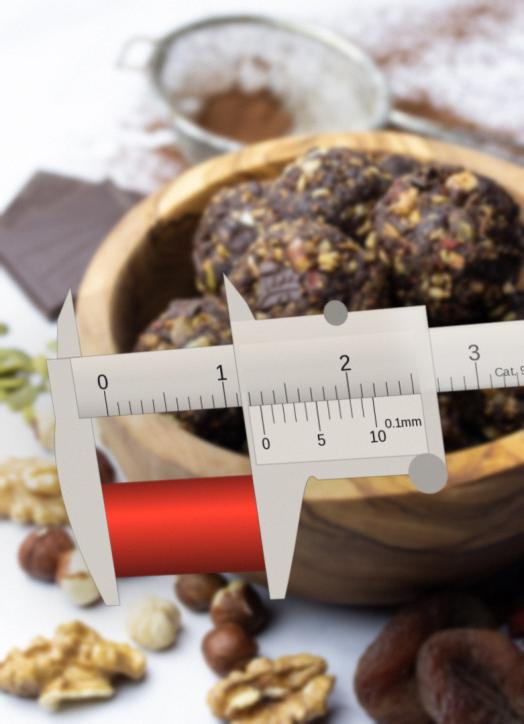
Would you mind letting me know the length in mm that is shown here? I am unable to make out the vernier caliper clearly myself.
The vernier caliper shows 12.8 mm
